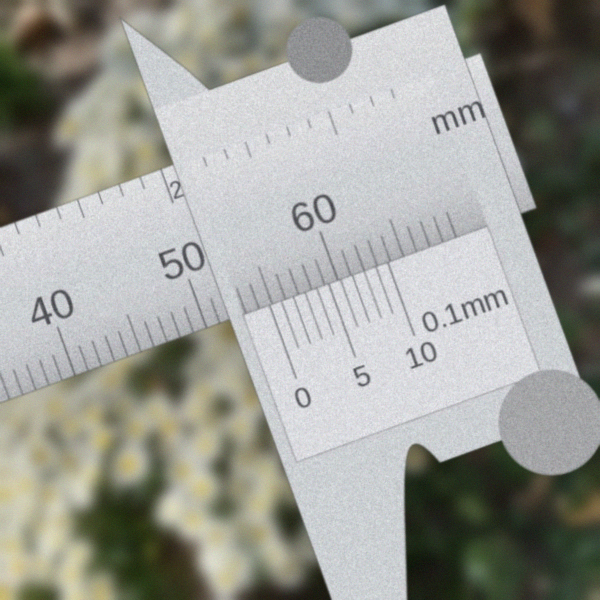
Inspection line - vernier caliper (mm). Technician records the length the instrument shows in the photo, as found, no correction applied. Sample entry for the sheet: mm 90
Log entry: mm 54.8
